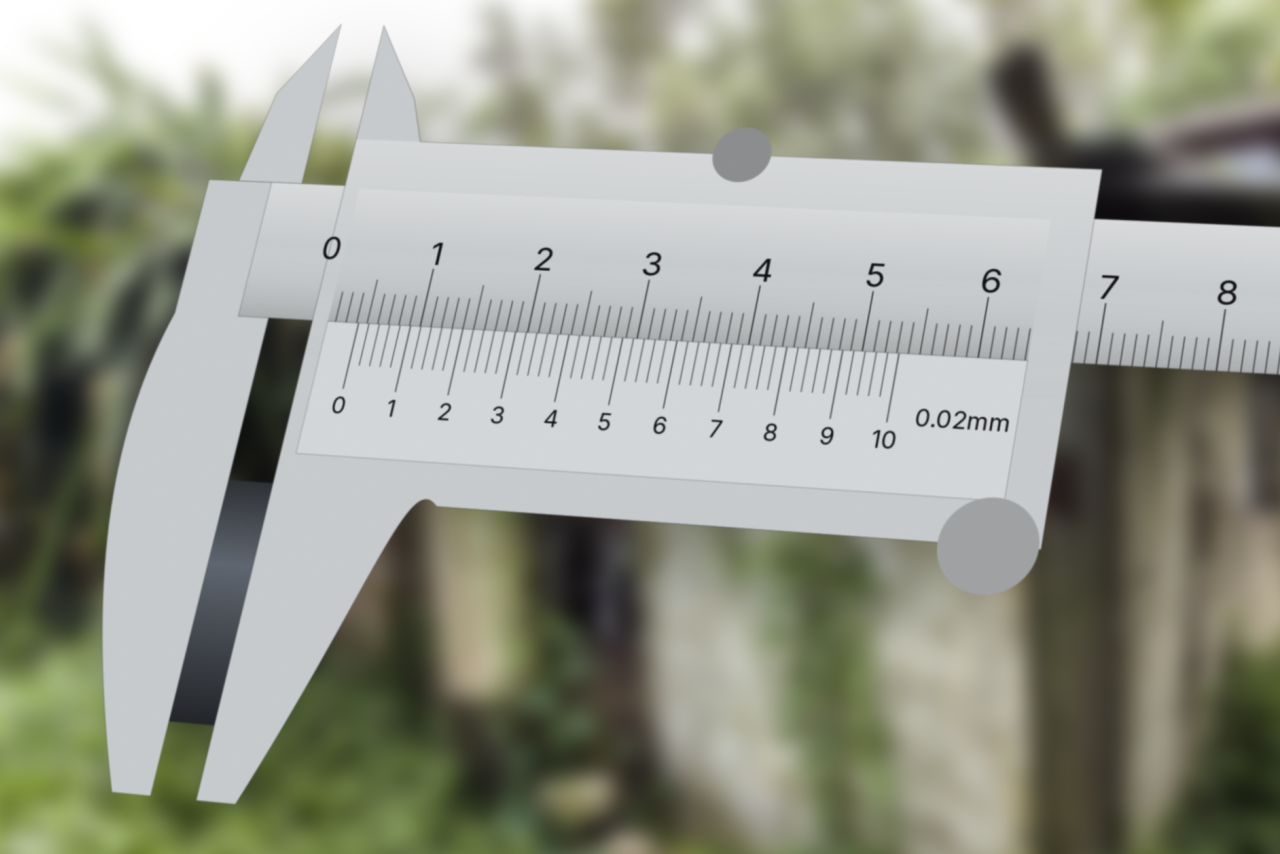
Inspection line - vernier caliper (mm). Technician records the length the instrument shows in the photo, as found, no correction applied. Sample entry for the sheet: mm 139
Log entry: mm 4.2
